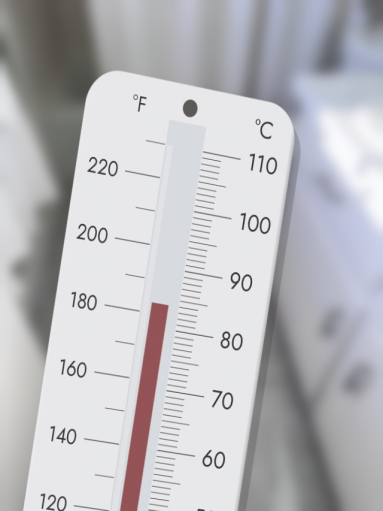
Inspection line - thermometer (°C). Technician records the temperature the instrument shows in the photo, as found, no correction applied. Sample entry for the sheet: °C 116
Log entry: °C 84
